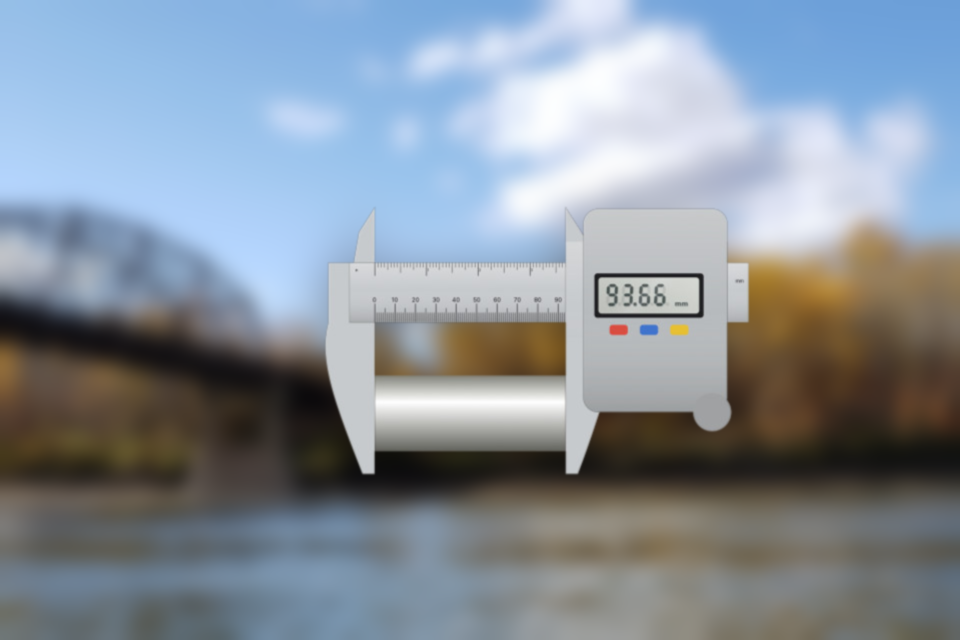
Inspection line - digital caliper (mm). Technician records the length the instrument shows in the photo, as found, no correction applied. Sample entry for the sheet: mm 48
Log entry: mm 93.66
